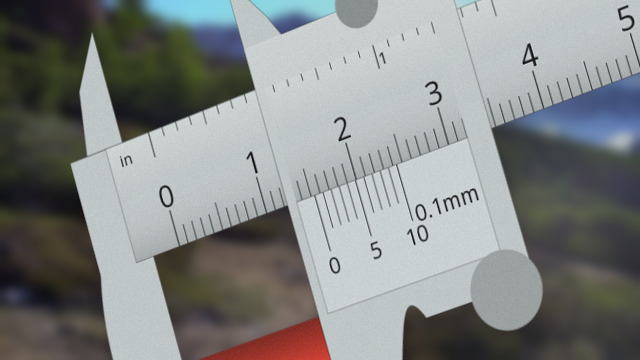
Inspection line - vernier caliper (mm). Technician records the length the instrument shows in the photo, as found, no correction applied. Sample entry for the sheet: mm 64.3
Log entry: mm 15.4
